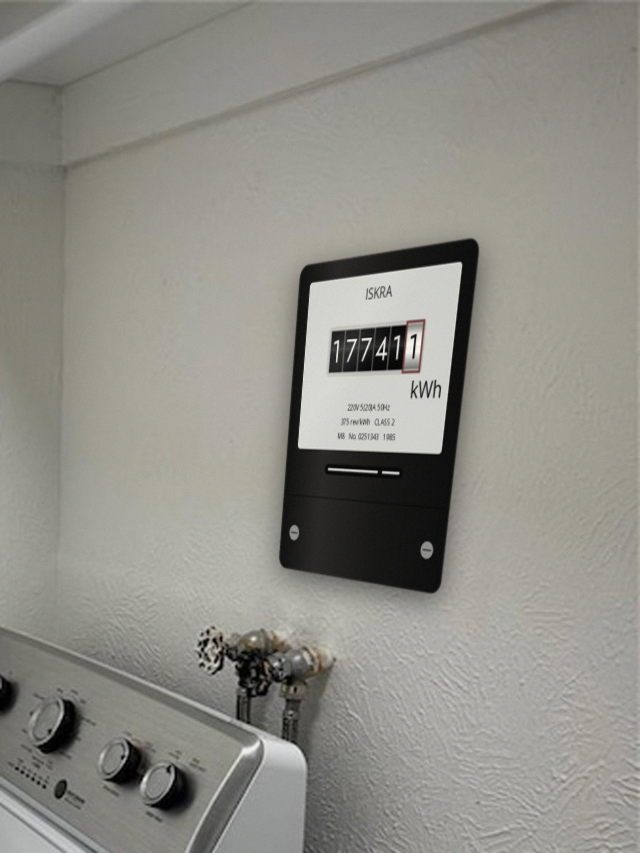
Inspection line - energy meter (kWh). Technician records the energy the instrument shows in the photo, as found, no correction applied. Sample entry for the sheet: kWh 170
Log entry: kWh 17741.1
